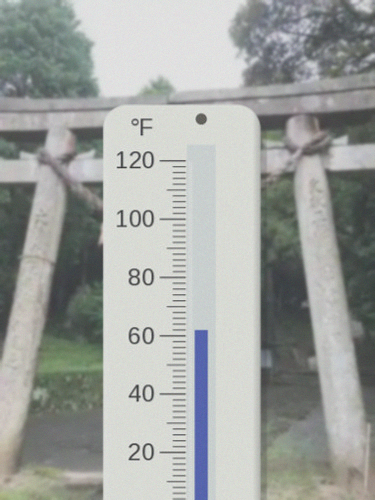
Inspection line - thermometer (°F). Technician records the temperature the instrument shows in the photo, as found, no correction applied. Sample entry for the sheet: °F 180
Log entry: °F 62
